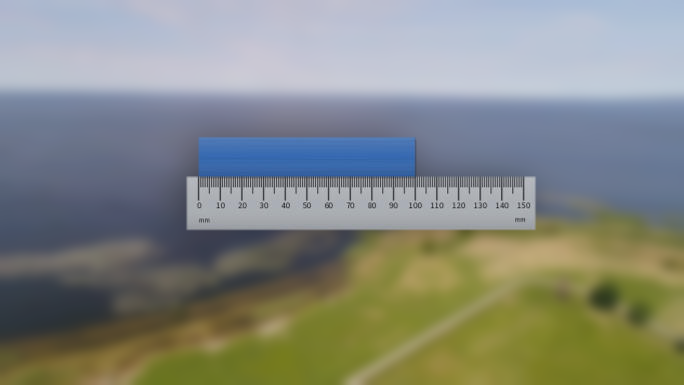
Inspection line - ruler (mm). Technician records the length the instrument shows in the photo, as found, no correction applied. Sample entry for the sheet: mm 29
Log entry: mm 100
